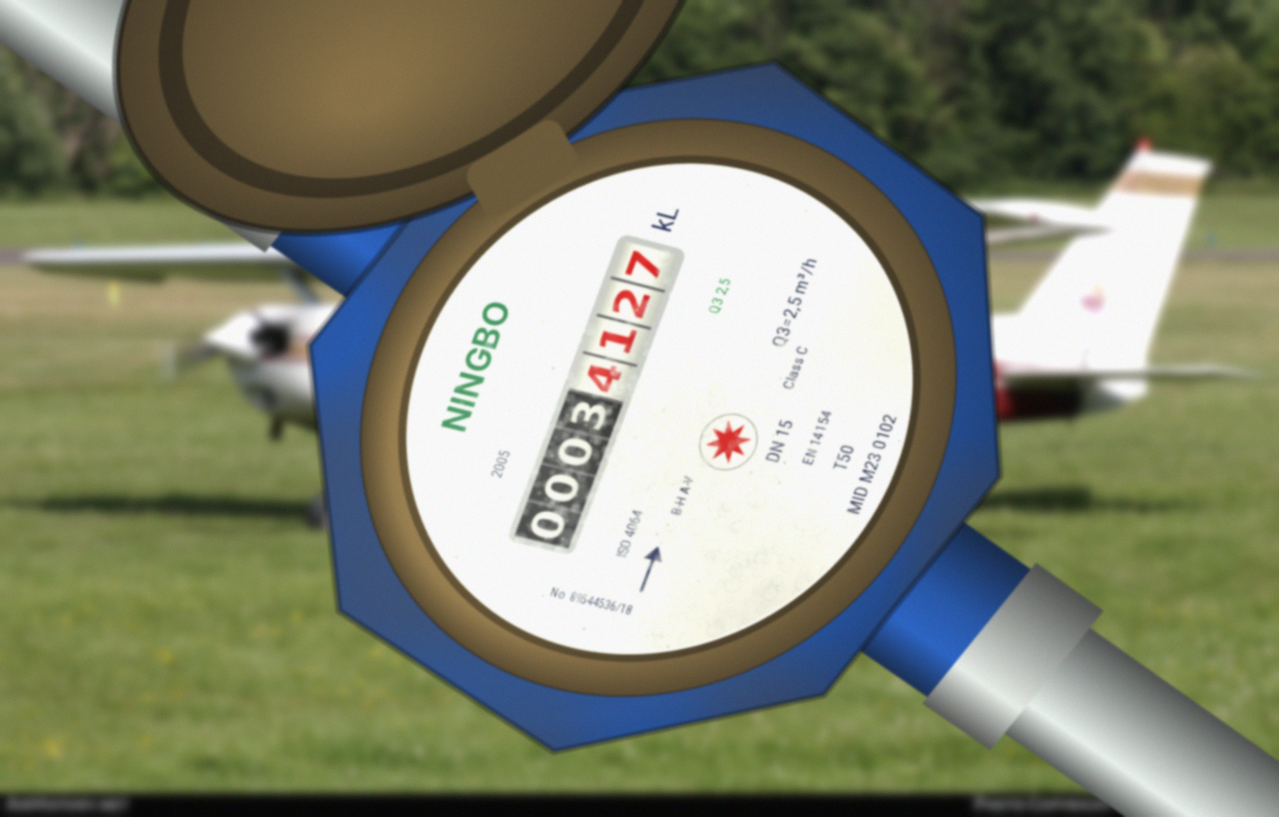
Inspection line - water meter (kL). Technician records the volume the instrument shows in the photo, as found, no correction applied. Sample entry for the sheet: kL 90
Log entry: kL 3.4127
